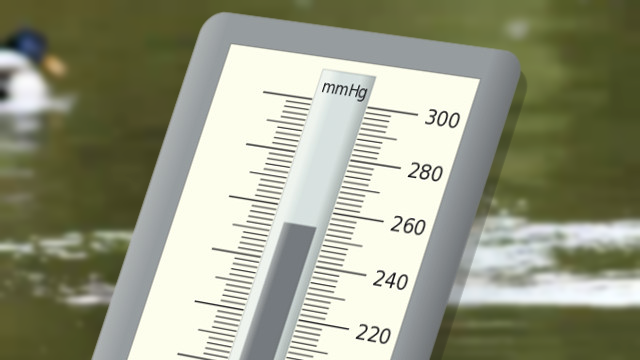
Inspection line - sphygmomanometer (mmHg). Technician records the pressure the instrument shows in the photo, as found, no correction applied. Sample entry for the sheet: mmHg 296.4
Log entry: mmHg 254
